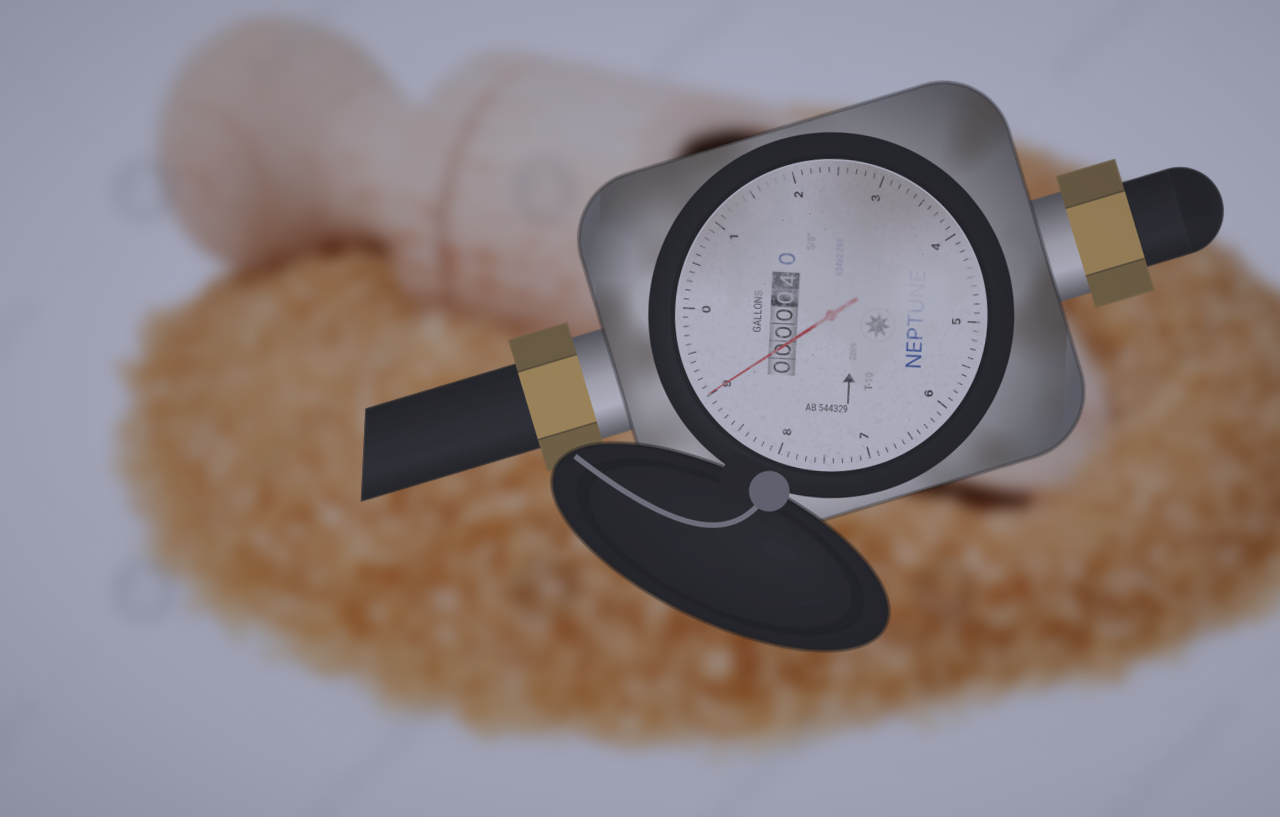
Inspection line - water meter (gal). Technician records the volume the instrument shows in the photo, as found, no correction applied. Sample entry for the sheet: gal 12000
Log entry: gal 39.0
